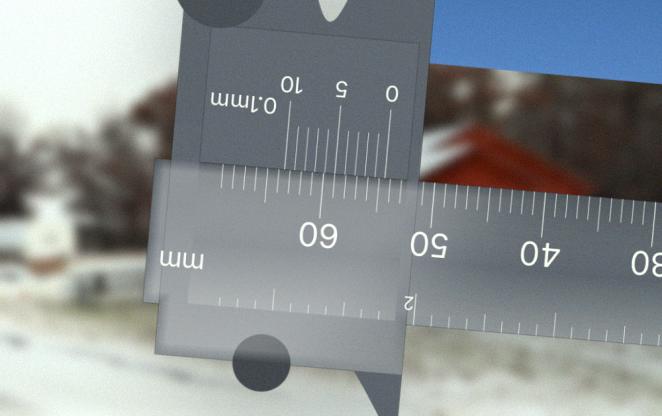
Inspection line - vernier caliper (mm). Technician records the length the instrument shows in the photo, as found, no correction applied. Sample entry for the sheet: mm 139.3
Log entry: mm 54.5
